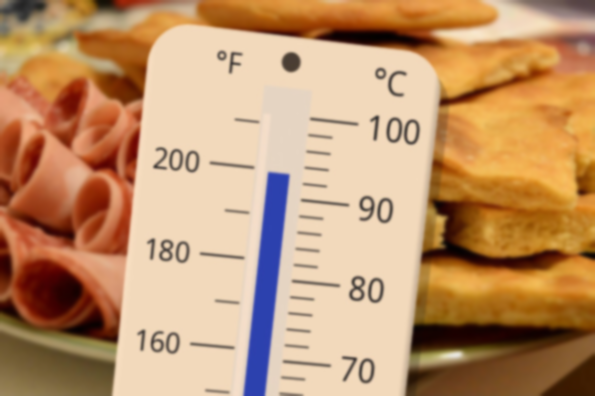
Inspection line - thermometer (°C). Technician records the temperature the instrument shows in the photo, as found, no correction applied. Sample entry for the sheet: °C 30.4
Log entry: °C 93
